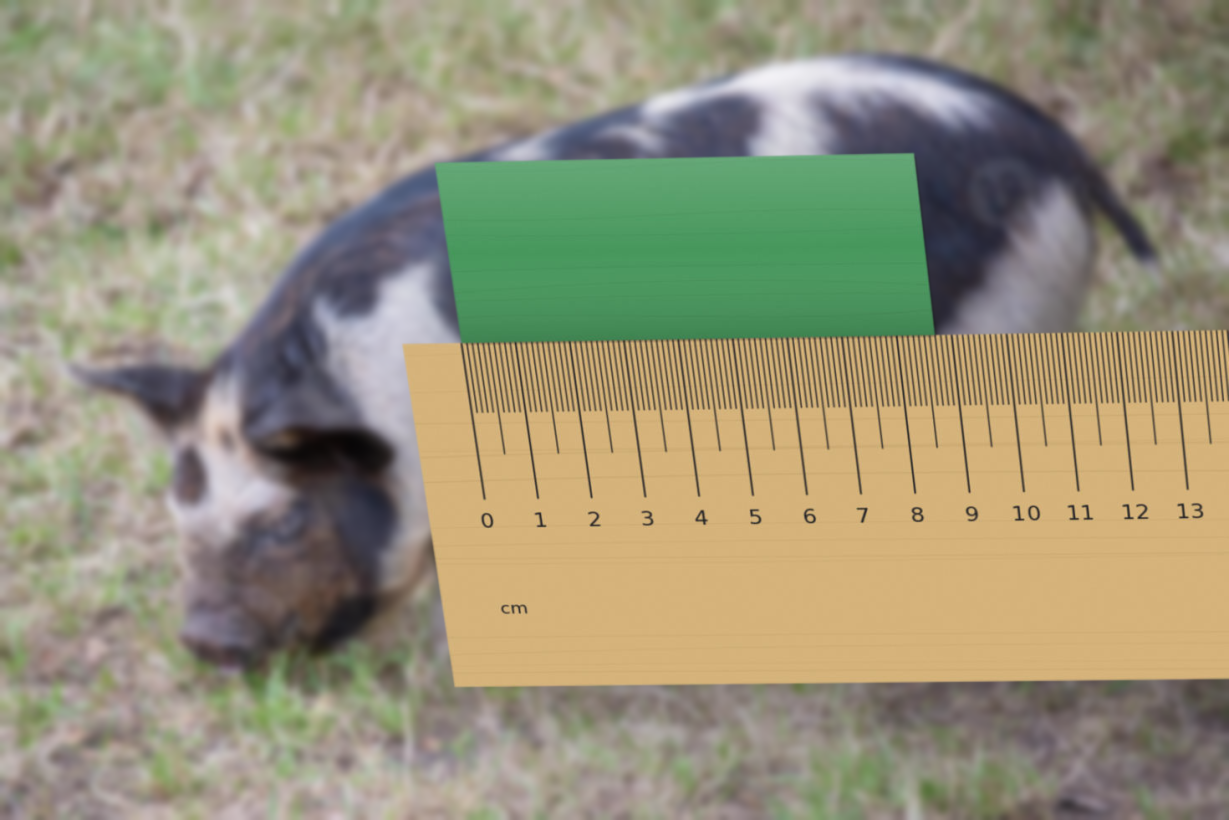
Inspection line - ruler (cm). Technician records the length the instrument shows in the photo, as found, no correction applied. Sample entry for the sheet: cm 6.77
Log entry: cm 8.7
